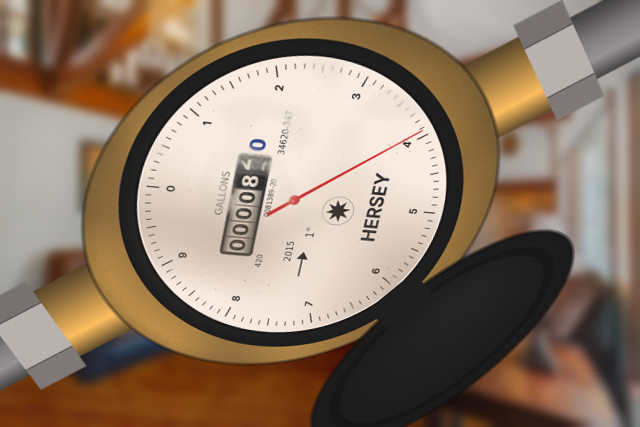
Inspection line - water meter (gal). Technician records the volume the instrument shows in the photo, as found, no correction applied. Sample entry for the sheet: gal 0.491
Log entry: gal 823.9
